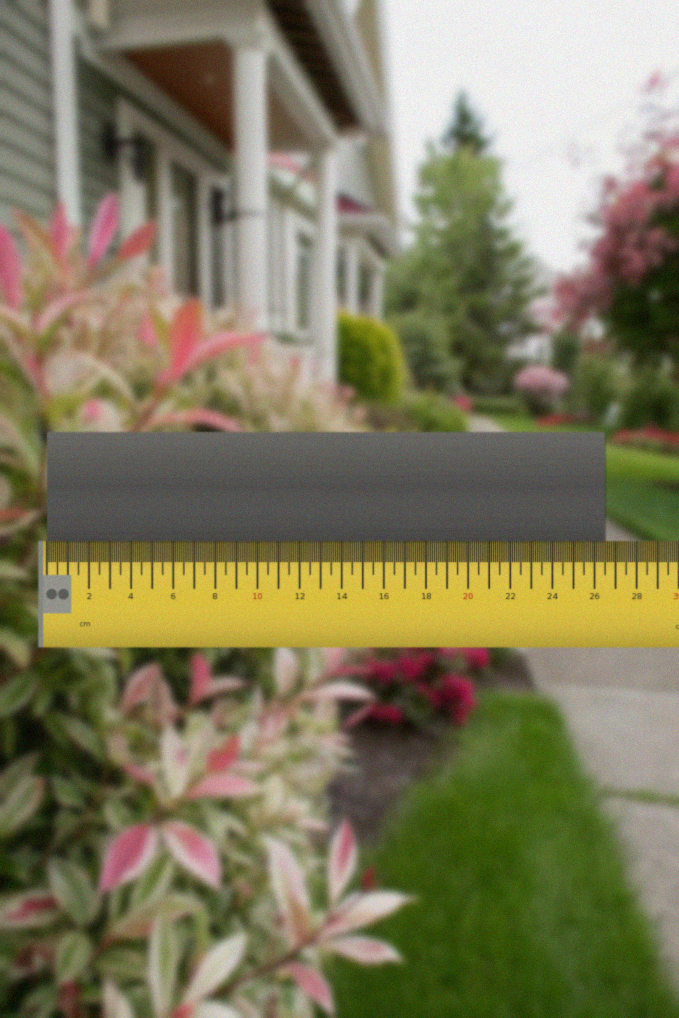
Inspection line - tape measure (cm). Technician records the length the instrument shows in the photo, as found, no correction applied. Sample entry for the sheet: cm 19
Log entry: cm 26.5
